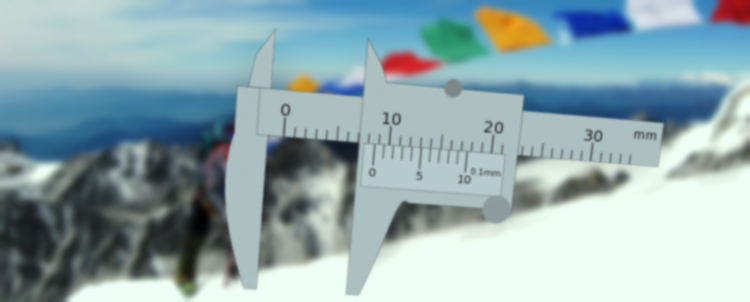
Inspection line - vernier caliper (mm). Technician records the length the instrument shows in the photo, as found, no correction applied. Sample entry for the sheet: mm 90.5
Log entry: mm 8.6
